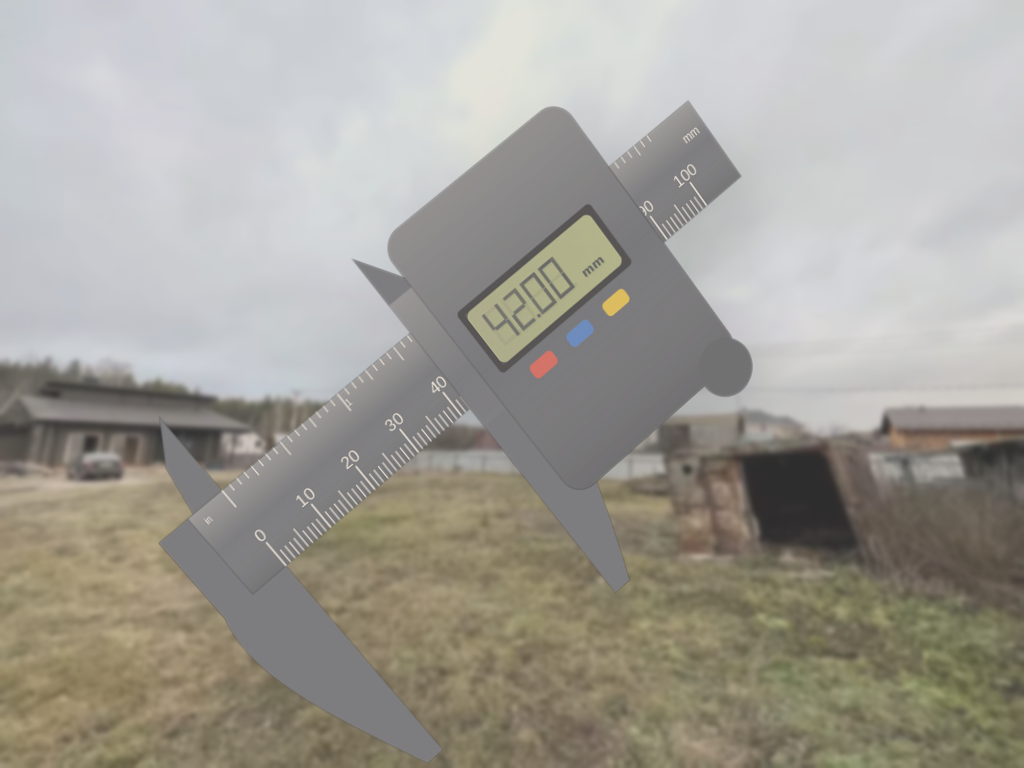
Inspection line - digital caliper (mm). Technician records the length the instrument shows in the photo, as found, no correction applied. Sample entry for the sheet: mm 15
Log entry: mm 42.00
